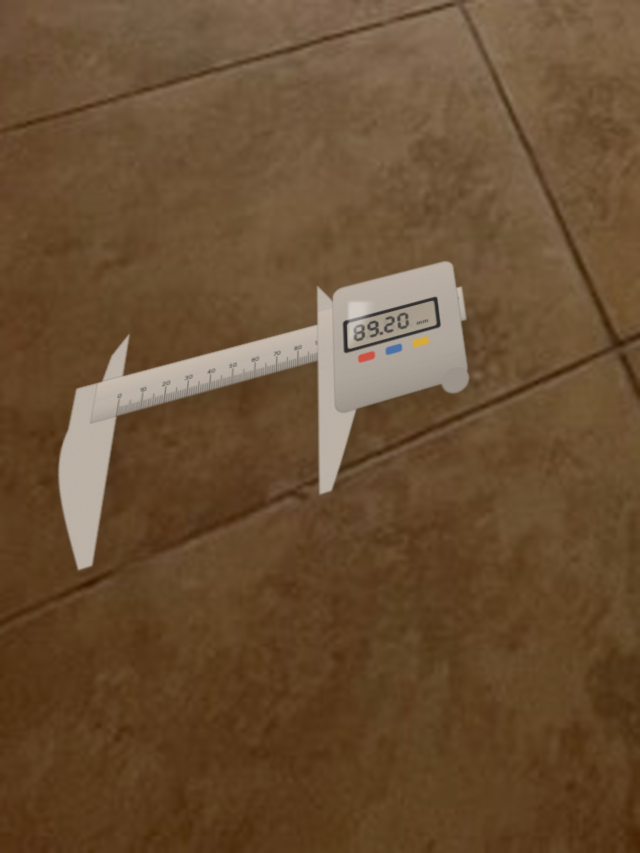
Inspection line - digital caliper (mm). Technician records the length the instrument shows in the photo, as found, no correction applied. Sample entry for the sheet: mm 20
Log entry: mm 89.20
